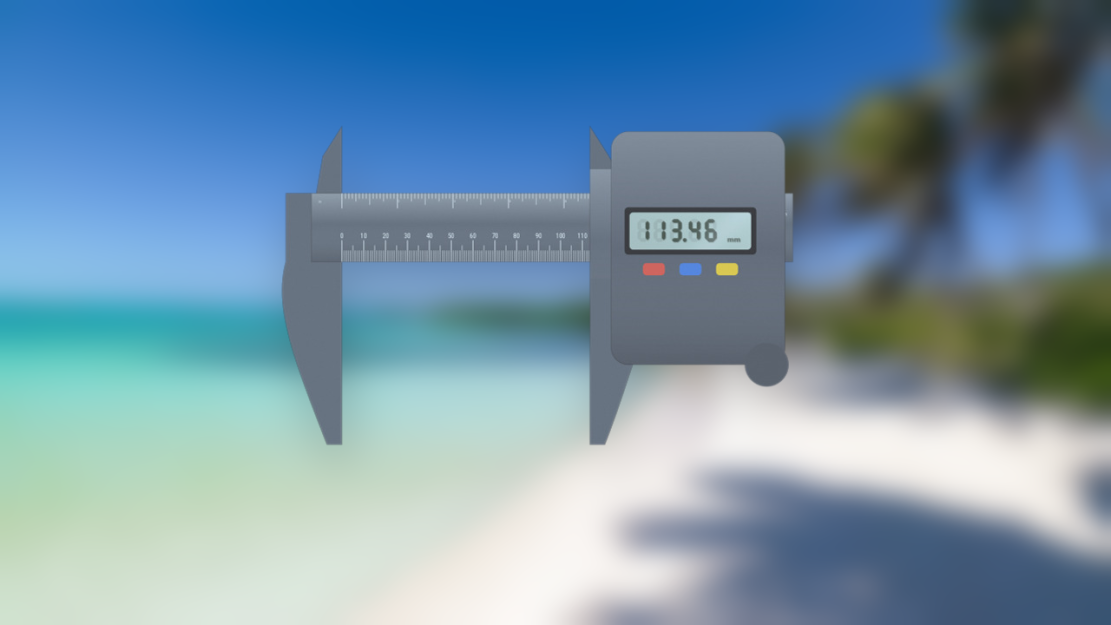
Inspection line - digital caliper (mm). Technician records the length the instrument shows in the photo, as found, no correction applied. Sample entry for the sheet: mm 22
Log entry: mm 113.46
